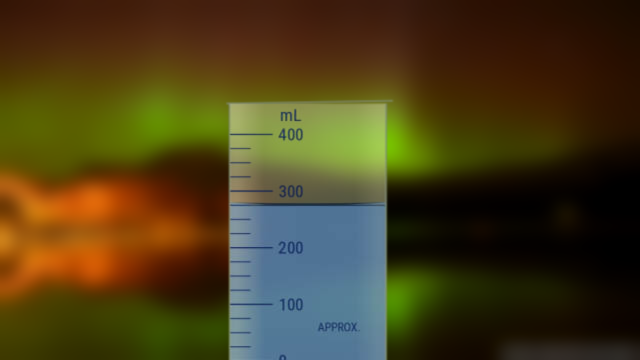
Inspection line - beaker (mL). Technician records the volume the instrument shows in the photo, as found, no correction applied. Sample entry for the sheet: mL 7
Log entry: mL 275
